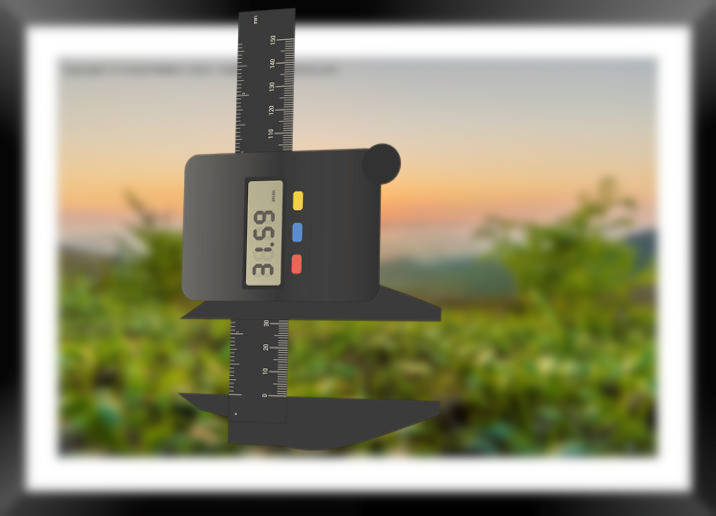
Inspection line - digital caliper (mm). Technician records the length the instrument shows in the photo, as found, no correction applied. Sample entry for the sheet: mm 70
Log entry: mm 31.59
